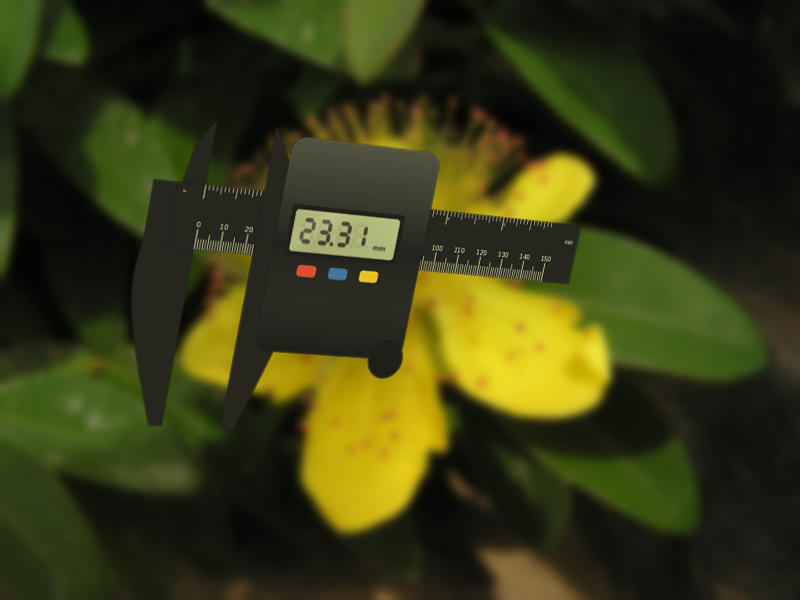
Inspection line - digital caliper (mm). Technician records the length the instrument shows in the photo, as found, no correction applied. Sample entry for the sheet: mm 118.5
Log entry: mm 23.31
